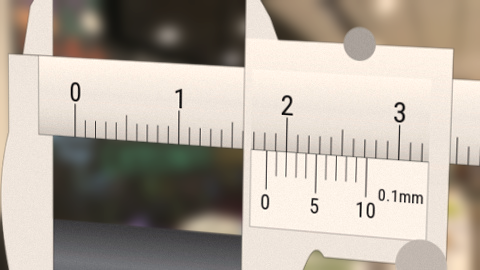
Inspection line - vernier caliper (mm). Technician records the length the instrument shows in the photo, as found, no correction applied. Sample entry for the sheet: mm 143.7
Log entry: mm 18.2
